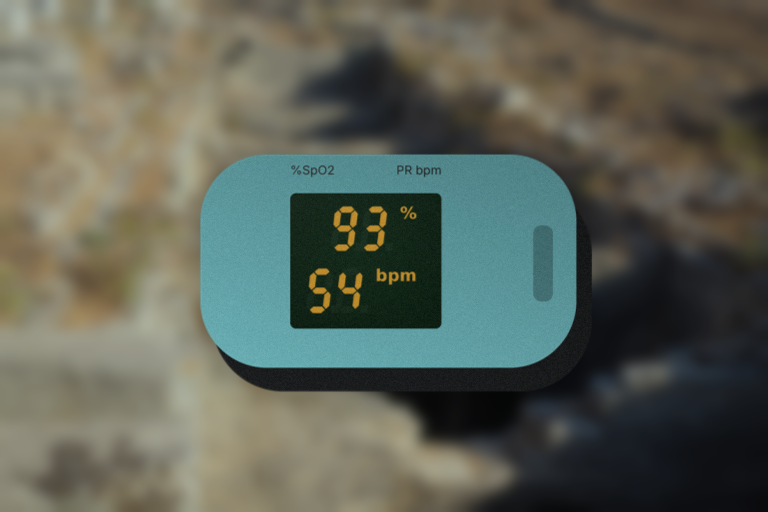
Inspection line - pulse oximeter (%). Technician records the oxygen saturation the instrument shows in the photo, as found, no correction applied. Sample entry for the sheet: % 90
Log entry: % 93
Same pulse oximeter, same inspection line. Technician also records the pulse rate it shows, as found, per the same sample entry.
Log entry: bpm 54
